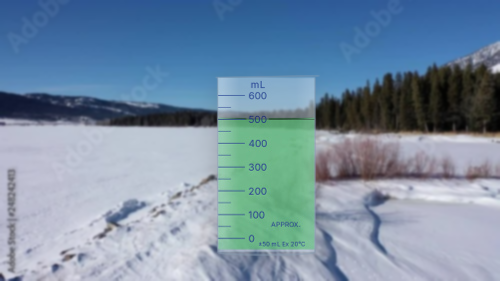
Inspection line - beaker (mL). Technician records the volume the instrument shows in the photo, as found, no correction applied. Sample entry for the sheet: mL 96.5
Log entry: mL 500
